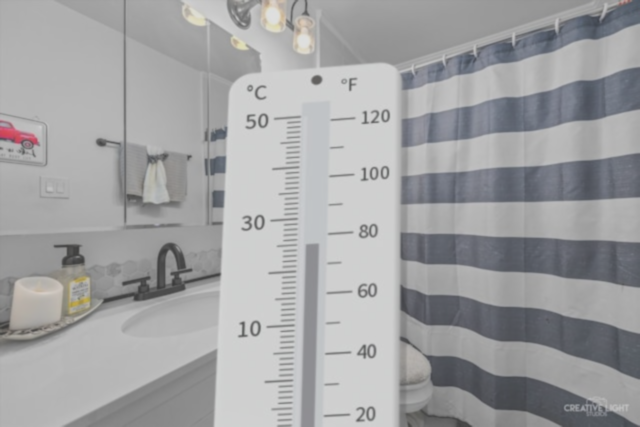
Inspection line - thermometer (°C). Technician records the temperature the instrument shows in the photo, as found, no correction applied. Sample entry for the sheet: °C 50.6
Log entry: °C 25
